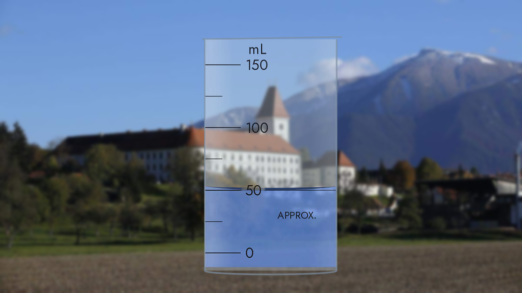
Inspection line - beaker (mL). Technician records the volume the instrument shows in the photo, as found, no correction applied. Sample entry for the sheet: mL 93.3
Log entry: mL 50
